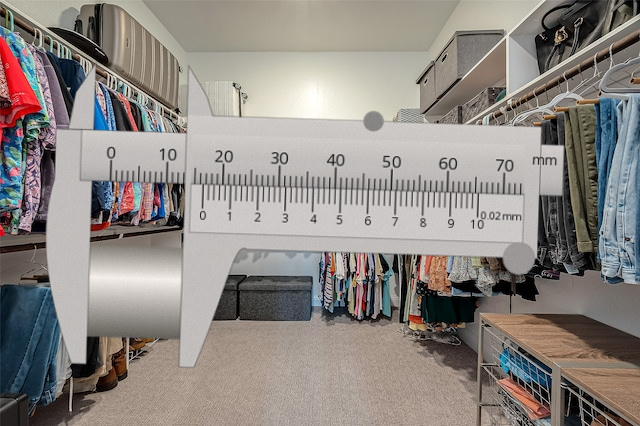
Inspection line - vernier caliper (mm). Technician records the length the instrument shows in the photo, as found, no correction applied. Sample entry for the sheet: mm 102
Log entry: mm 16.5
